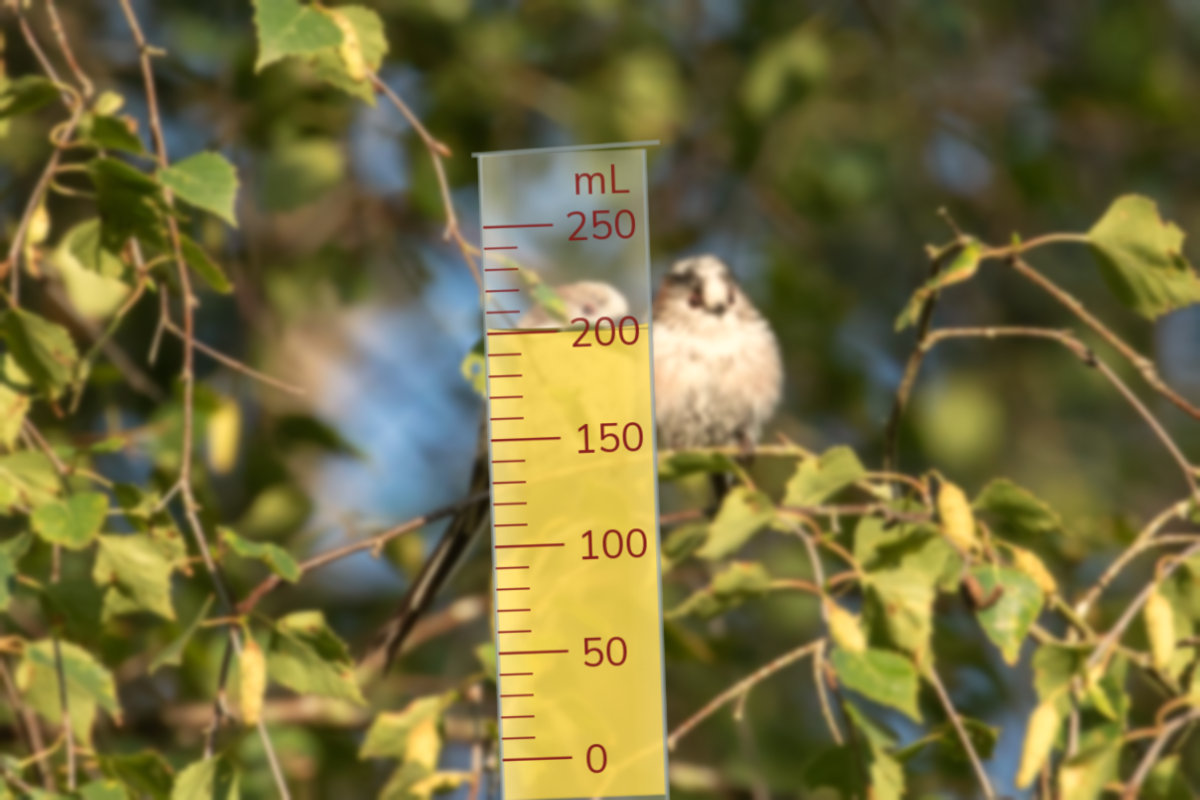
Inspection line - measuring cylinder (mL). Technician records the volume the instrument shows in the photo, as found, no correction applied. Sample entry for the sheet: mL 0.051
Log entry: mL 200
